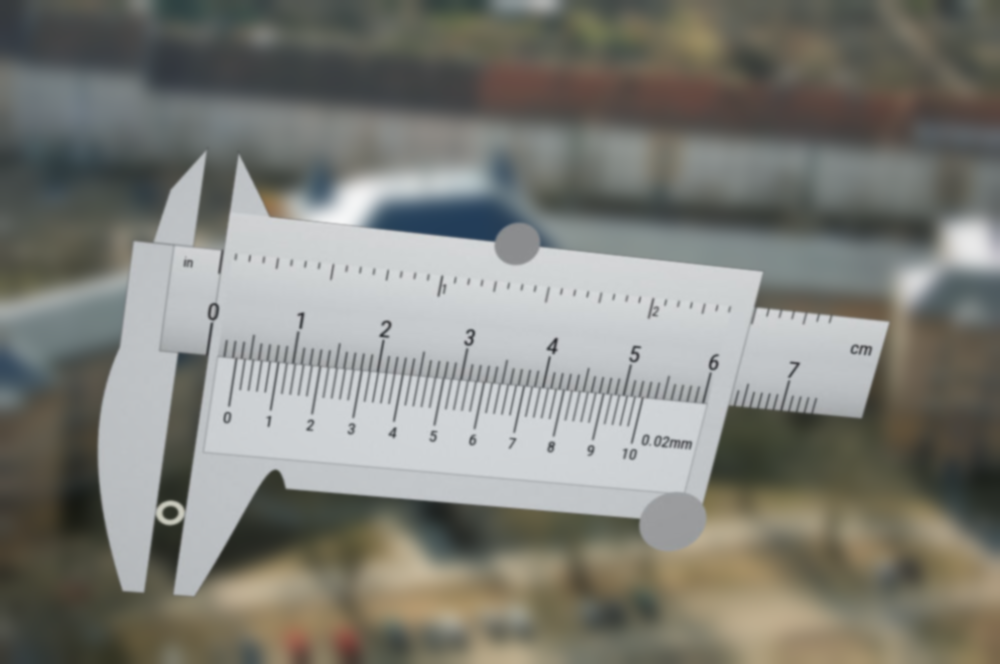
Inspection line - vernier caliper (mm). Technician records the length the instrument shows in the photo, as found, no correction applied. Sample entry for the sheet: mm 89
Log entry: mm 3.4
